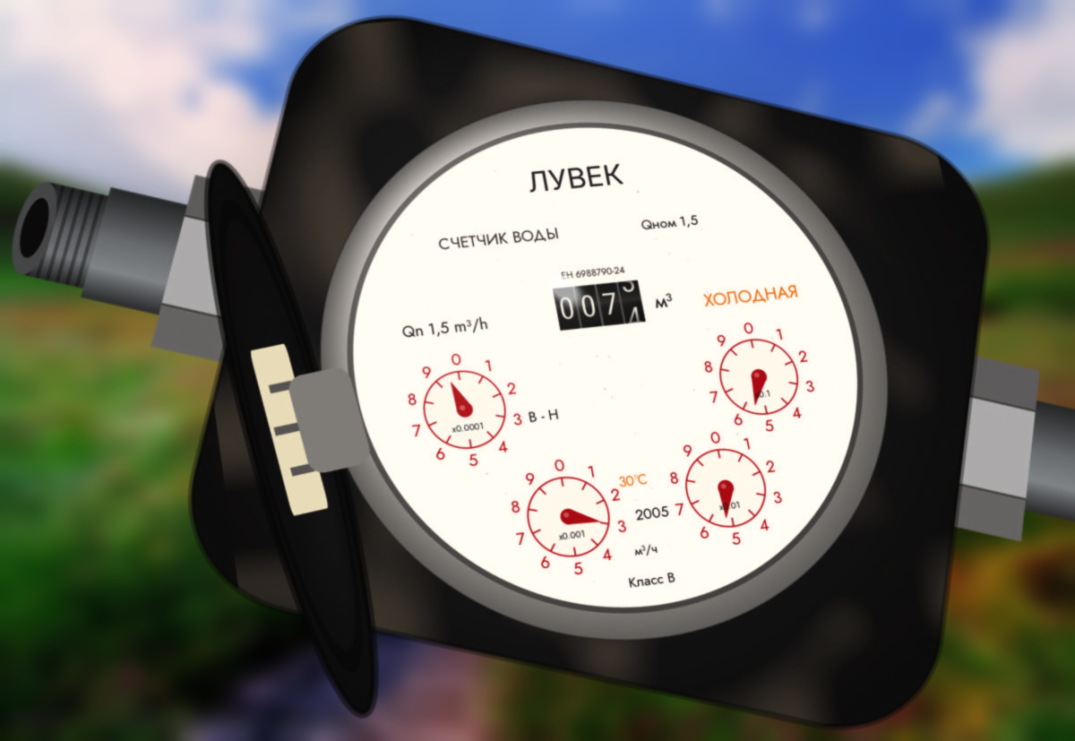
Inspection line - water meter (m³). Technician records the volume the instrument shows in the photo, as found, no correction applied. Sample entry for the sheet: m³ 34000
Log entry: m³ 73.5529
